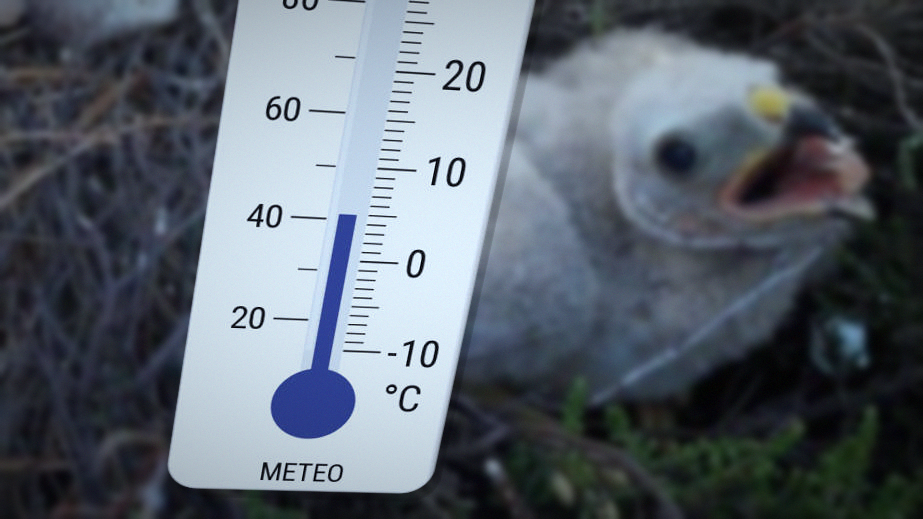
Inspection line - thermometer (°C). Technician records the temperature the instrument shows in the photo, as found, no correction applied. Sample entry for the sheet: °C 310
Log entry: °C 5
